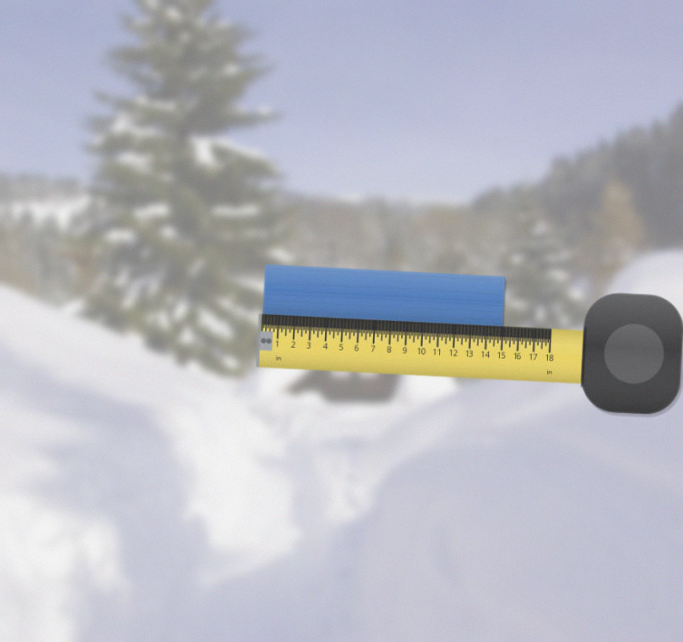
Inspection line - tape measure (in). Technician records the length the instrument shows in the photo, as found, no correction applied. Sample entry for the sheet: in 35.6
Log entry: in 15
